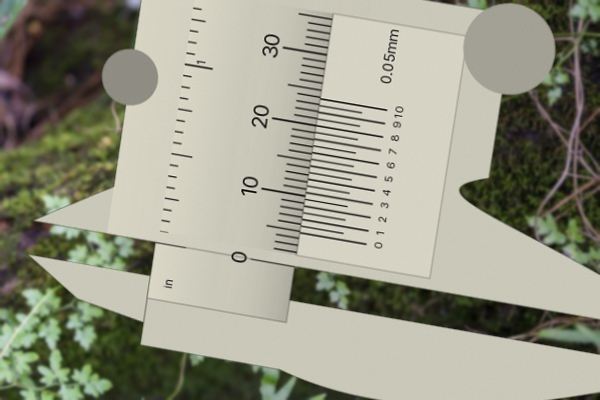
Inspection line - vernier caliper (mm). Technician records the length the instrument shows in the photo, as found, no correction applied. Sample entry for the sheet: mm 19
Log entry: mm 4.8
